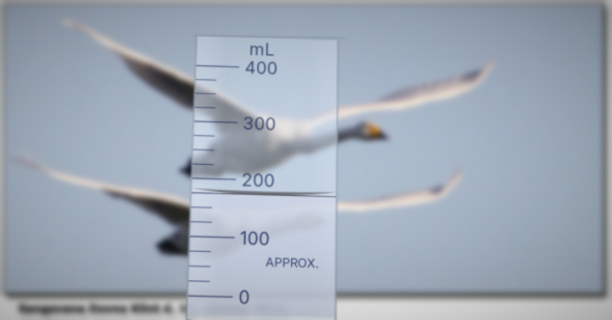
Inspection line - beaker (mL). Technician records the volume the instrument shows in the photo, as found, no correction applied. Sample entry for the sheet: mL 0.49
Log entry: mL 175
